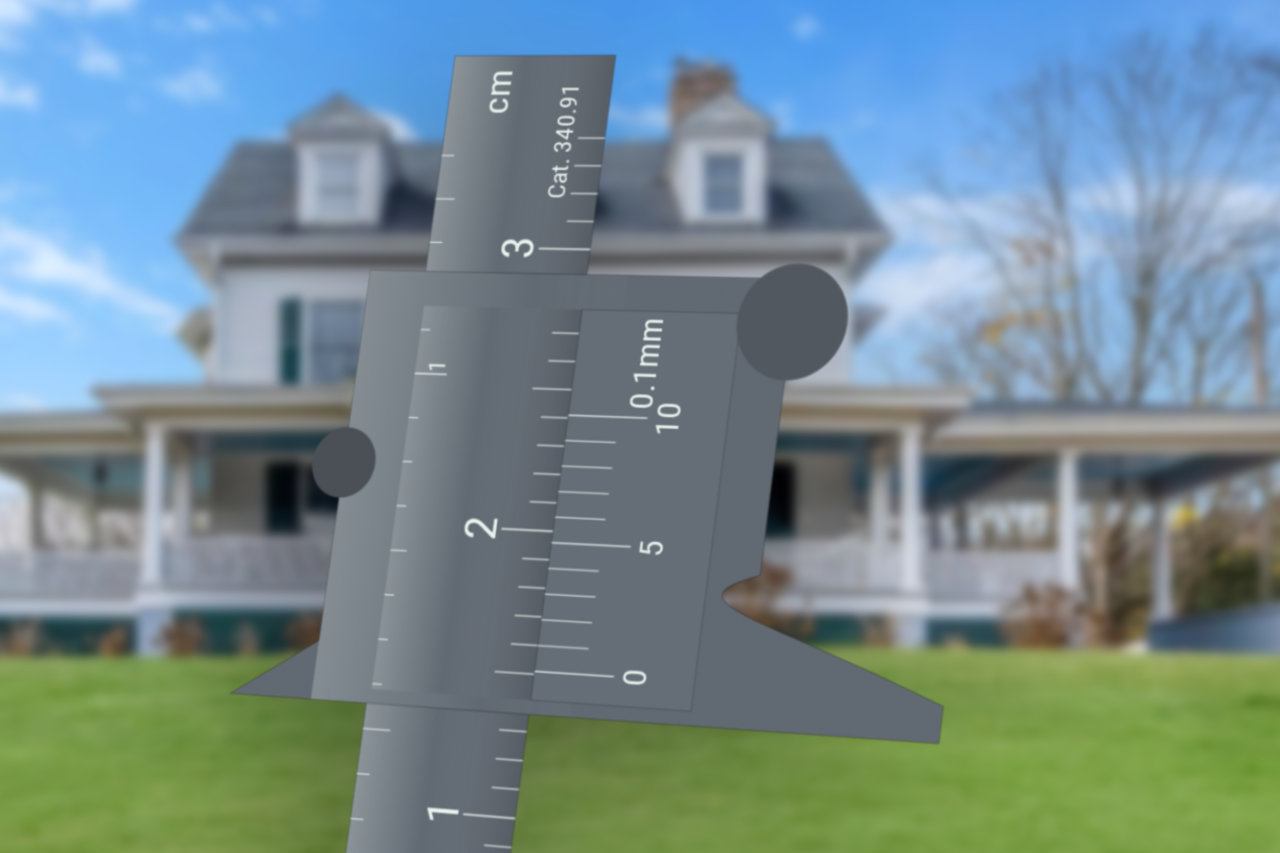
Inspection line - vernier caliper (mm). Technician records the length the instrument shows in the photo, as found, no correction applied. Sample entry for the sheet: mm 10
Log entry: mm 15.1
